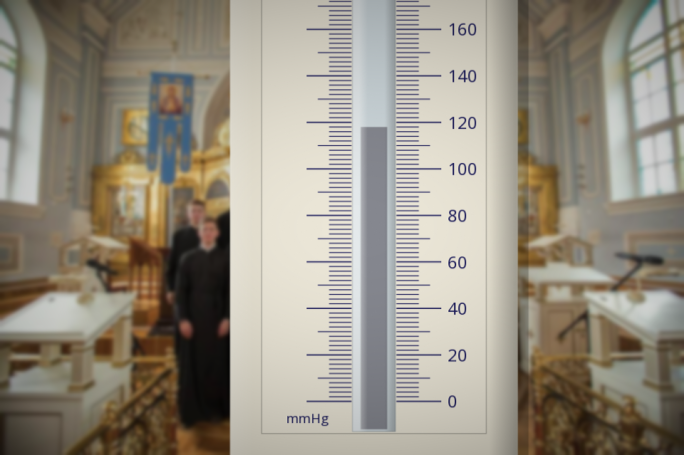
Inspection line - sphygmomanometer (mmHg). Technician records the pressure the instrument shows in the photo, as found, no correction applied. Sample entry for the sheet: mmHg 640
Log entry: mmHg 118
